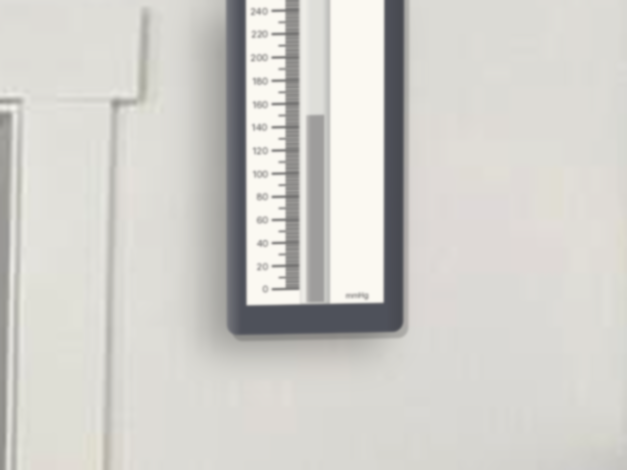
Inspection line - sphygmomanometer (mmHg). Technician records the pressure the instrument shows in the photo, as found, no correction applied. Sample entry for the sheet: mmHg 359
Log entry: mmHg 150
